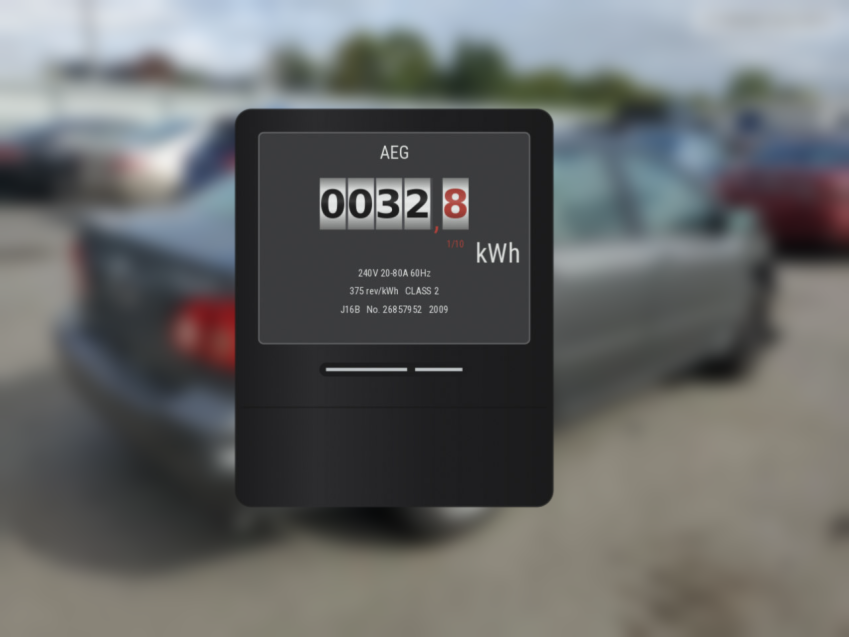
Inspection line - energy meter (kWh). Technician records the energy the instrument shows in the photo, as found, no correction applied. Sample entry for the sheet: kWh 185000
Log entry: kWh 32.8
